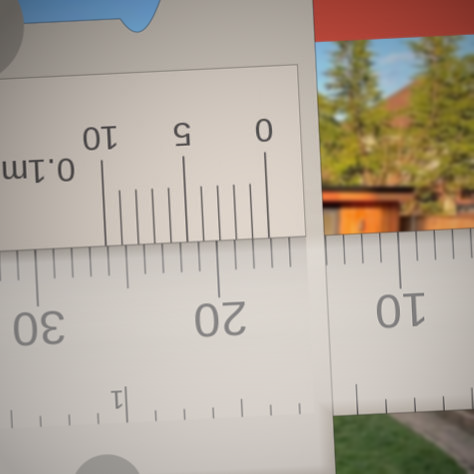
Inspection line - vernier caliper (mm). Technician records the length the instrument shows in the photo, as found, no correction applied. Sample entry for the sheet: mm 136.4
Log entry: mm 17.1
